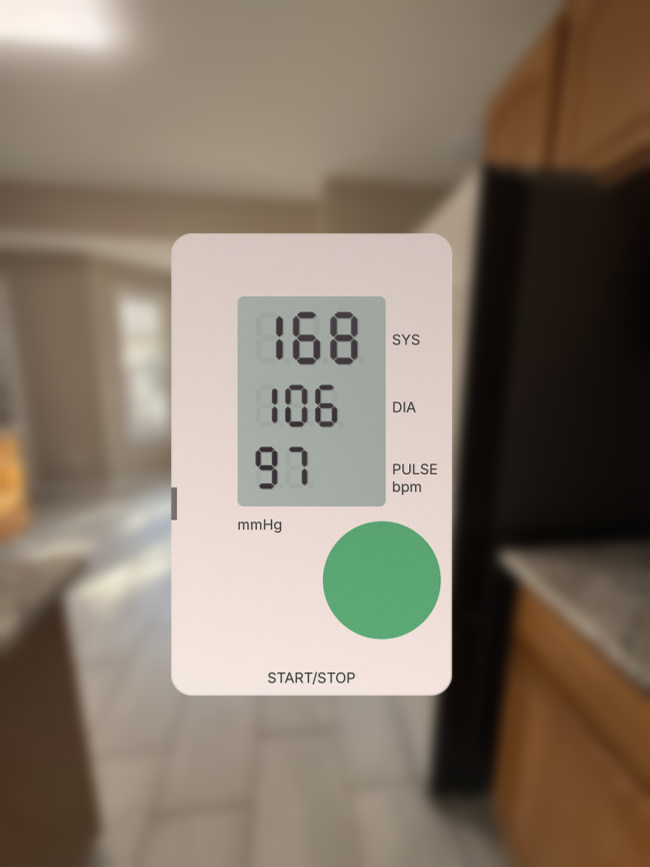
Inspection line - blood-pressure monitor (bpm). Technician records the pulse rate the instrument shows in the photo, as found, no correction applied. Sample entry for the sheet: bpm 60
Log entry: bpm 97
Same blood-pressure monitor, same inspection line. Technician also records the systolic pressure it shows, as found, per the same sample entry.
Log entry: mmHg 168
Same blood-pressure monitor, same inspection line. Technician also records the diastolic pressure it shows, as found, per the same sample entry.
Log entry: mmHg 106
